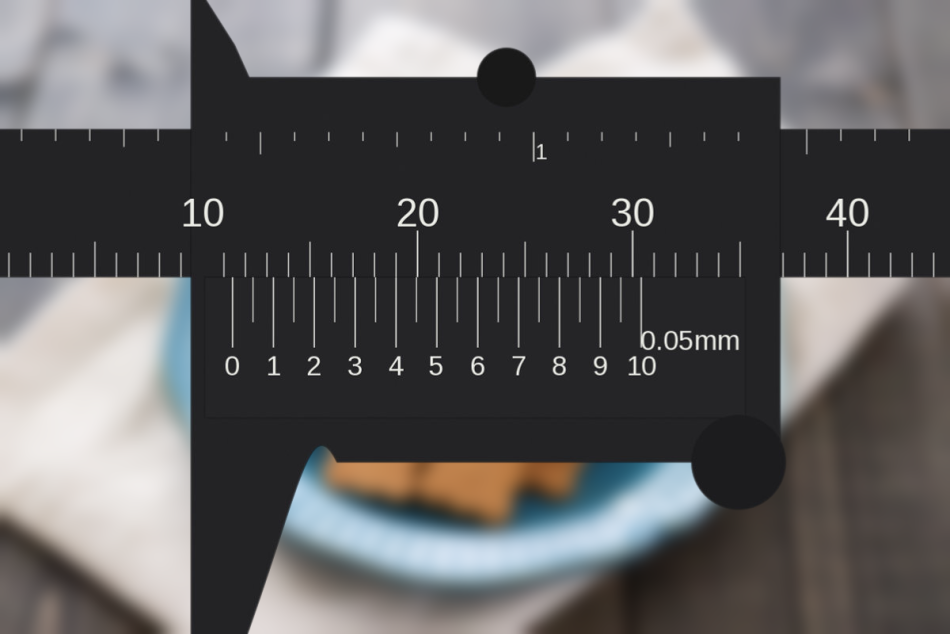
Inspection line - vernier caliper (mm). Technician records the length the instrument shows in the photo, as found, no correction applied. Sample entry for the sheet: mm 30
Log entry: mm 11.40
